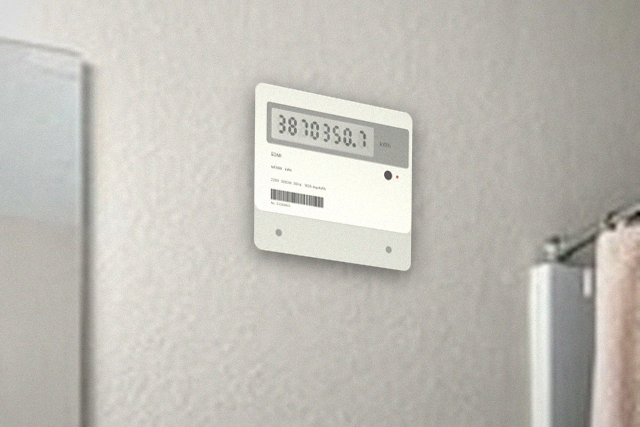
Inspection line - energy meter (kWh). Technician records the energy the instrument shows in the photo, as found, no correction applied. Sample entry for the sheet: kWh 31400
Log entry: kWh 3870350.7
